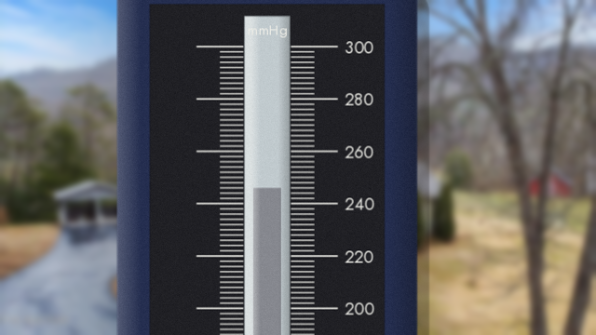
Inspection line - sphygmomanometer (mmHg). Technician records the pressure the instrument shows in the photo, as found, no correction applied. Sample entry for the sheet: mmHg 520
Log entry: mmHg 246
